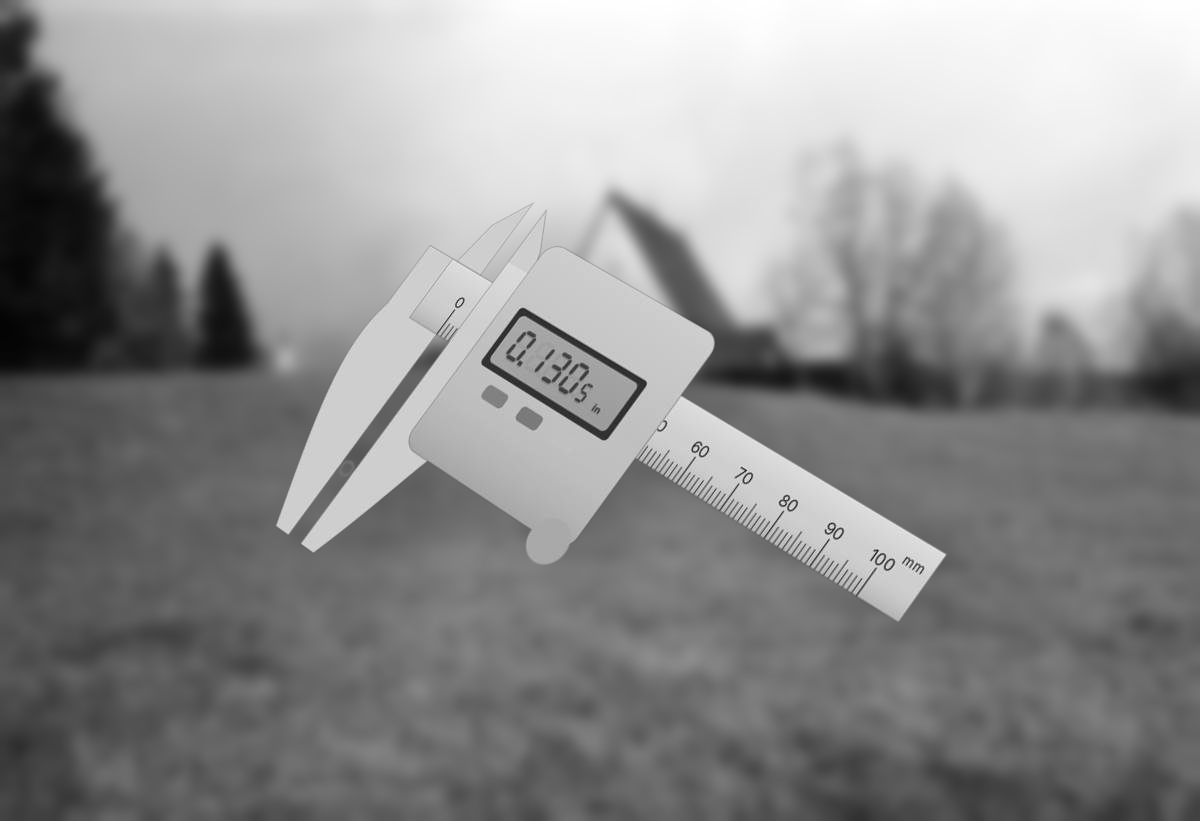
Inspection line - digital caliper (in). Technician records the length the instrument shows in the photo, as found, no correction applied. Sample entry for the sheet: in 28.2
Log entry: in 0.1305
